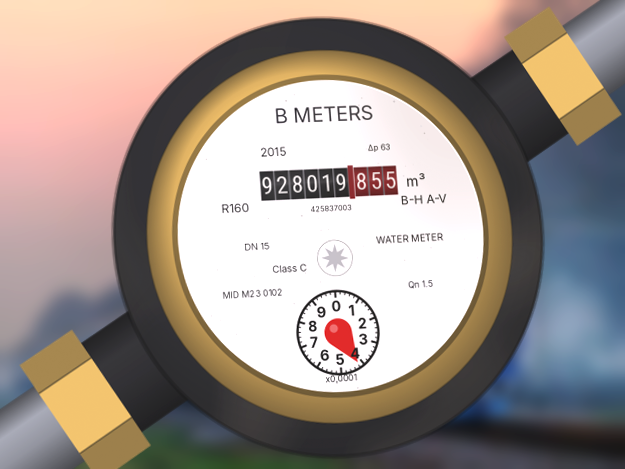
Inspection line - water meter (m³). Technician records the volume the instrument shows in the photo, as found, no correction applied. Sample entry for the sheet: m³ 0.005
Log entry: m³ 928019.8554
